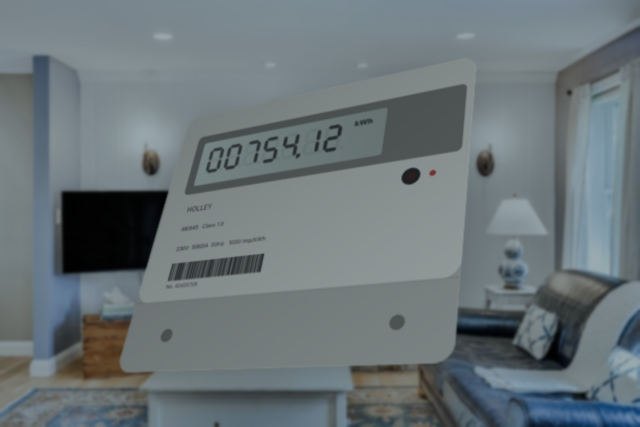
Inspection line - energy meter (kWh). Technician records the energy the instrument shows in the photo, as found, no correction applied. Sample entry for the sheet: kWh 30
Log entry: kWh 754.12
